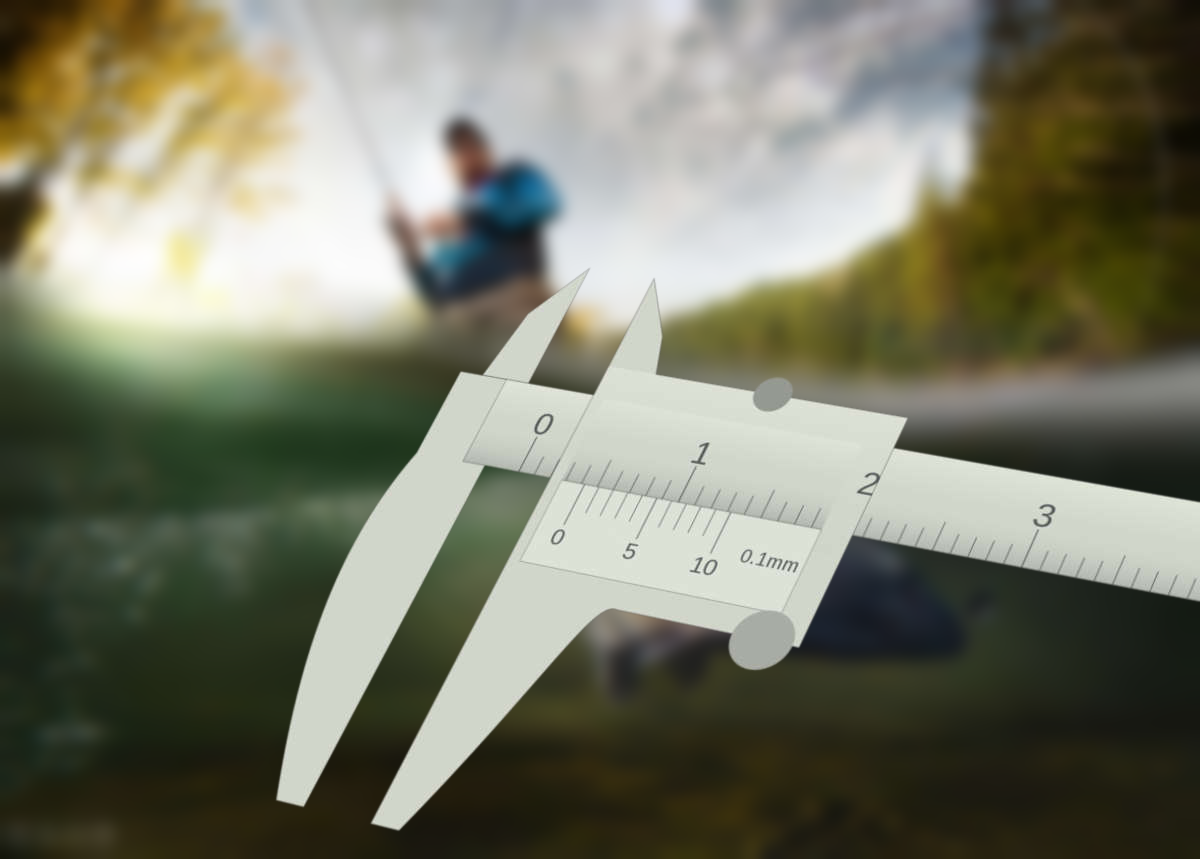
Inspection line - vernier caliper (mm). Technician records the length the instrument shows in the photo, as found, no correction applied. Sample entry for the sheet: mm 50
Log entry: mm 4.2
